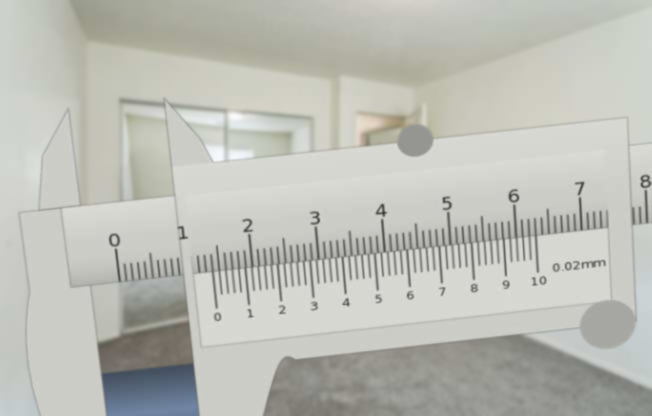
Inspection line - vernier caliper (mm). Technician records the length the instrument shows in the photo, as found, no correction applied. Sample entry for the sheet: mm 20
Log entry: mm 14.0
